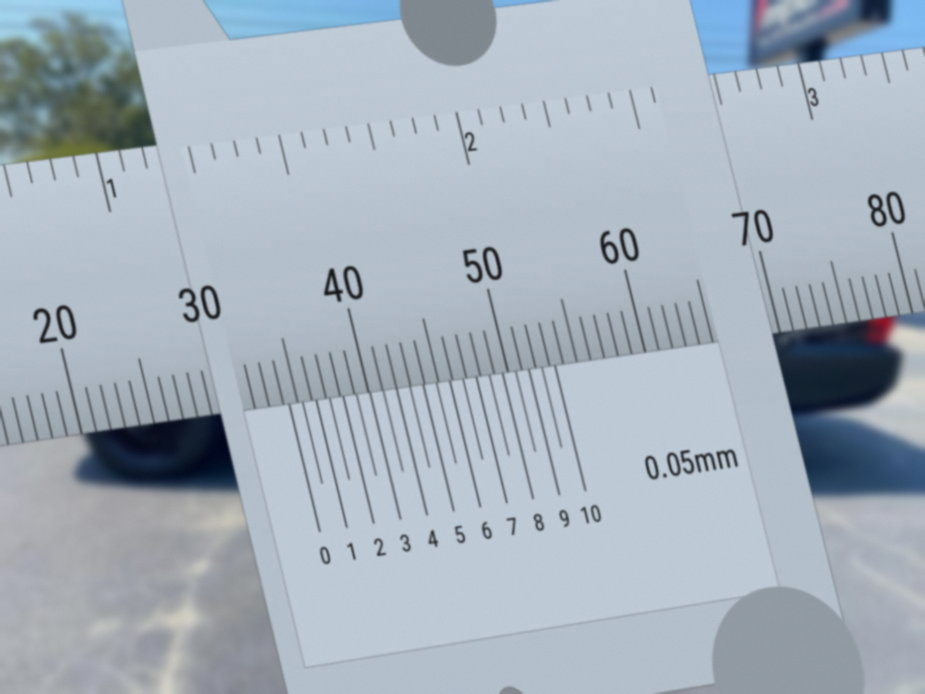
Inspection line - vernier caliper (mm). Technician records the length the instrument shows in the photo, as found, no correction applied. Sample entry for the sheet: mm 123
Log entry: mm 34.4
